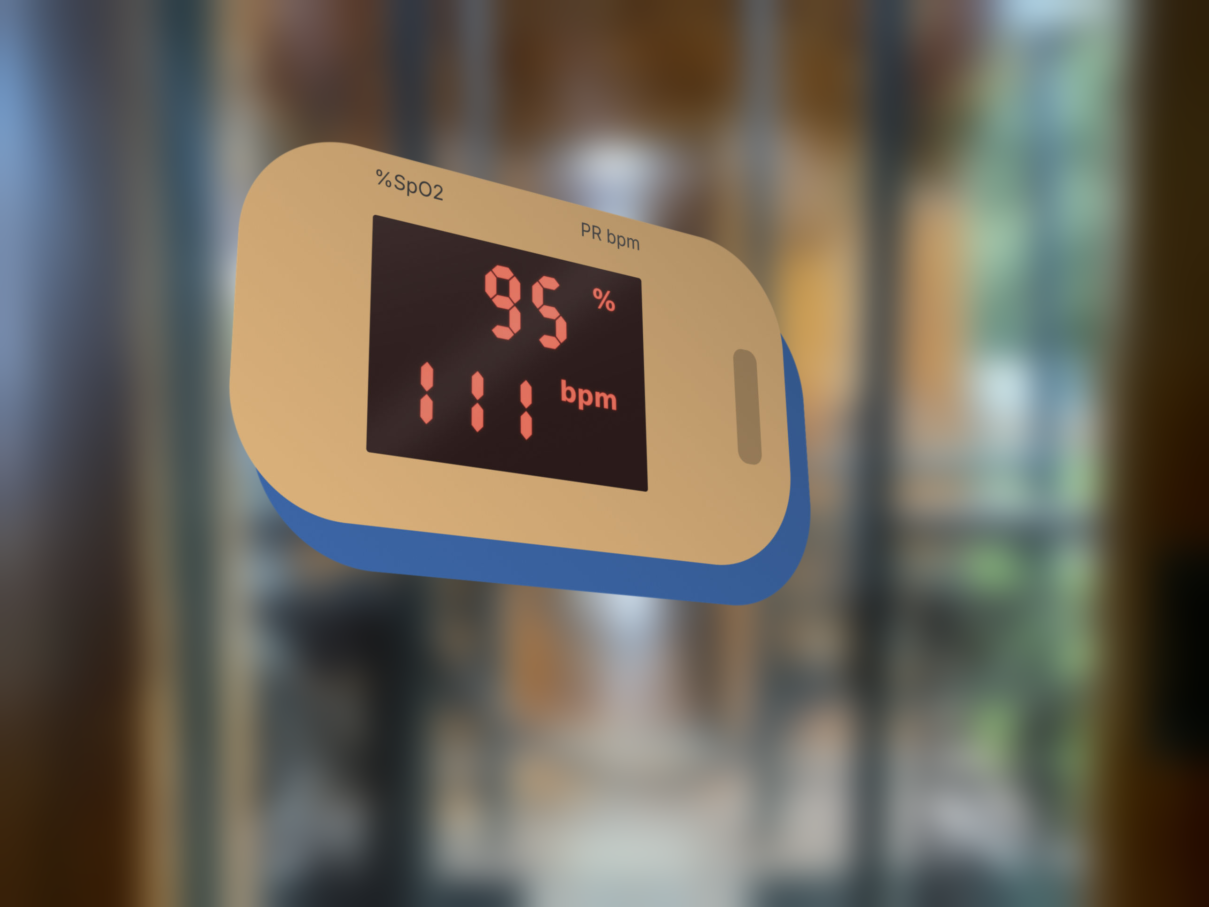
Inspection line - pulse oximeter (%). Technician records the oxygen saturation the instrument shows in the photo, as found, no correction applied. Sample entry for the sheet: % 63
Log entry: % 95
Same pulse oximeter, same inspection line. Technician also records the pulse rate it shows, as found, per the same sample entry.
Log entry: bpm 111
